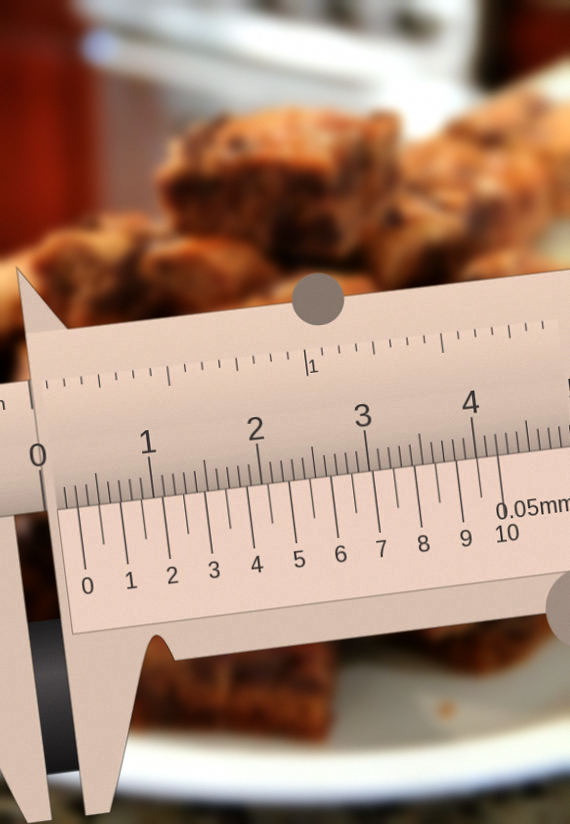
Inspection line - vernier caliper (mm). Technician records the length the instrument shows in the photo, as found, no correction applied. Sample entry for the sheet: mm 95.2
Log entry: mm 3.0
